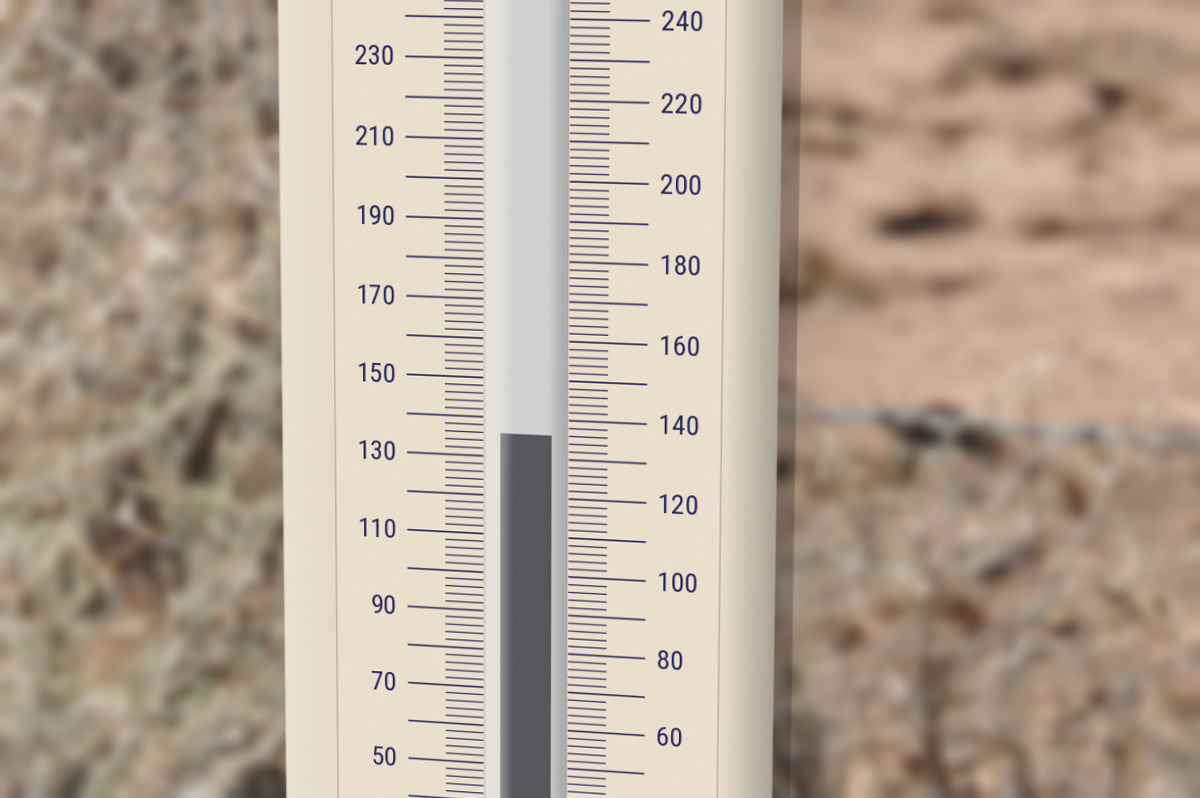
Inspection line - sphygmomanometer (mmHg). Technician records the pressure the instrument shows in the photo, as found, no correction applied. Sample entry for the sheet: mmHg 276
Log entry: mmHg 136
